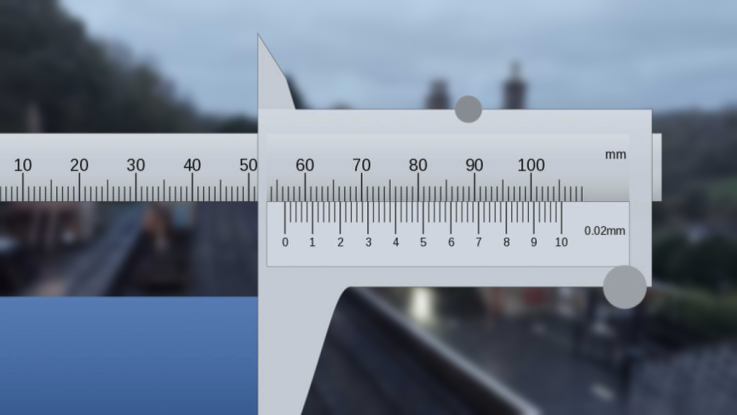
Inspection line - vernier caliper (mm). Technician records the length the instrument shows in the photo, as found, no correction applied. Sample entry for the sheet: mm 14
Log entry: mm 56.4
